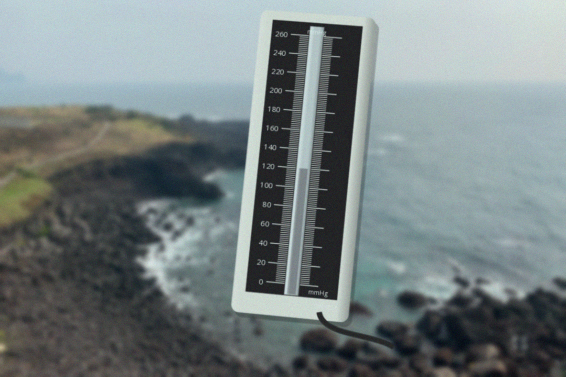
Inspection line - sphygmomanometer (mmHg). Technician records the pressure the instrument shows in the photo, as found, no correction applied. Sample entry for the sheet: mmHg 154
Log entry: mmHg 120
